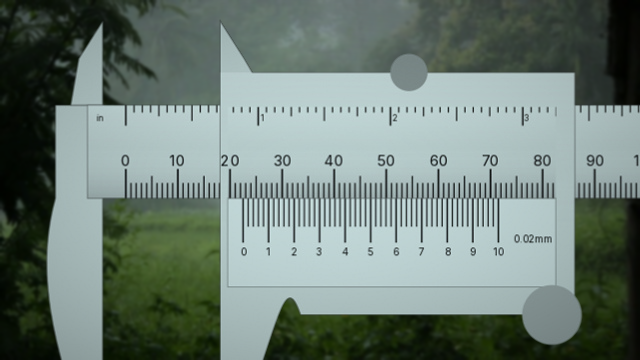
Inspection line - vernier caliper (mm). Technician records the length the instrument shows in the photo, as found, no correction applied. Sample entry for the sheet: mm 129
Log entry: mm 22.5
